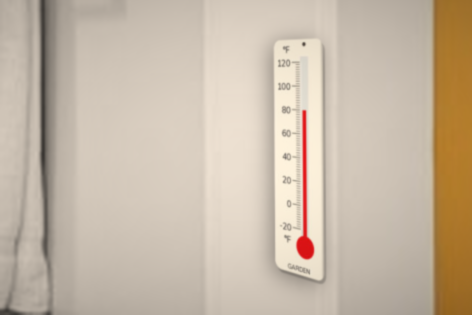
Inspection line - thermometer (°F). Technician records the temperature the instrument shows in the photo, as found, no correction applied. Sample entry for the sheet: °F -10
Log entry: °F 80
